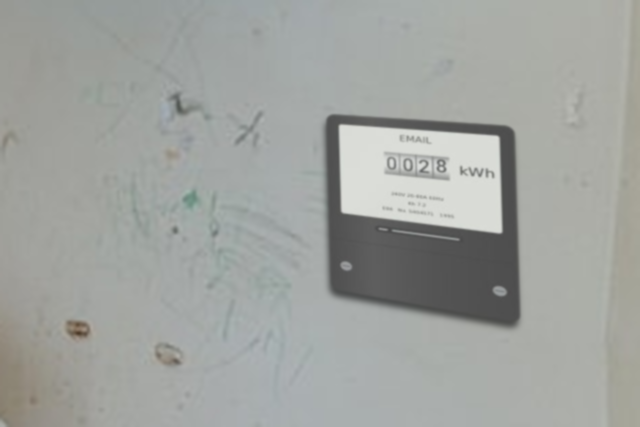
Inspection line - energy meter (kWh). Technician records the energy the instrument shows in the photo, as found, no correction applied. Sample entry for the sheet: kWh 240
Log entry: kWh 28
